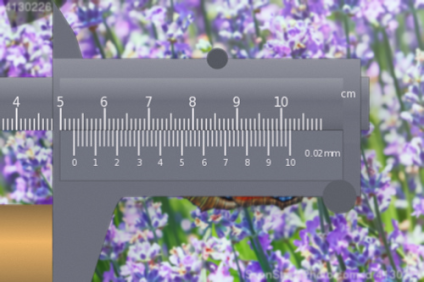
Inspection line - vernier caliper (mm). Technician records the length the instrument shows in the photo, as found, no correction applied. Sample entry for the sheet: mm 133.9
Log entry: mm 53.0
